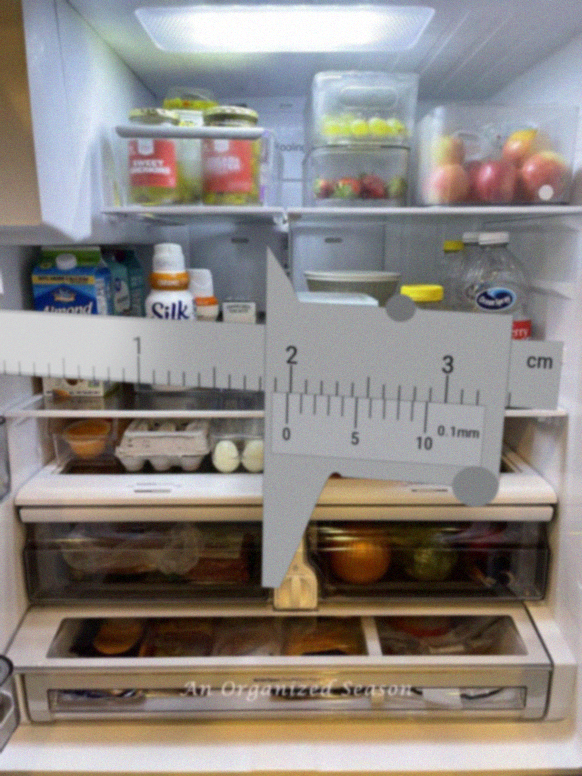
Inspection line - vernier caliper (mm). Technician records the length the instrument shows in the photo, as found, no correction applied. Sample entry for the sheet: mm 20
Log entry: mm 19.8
